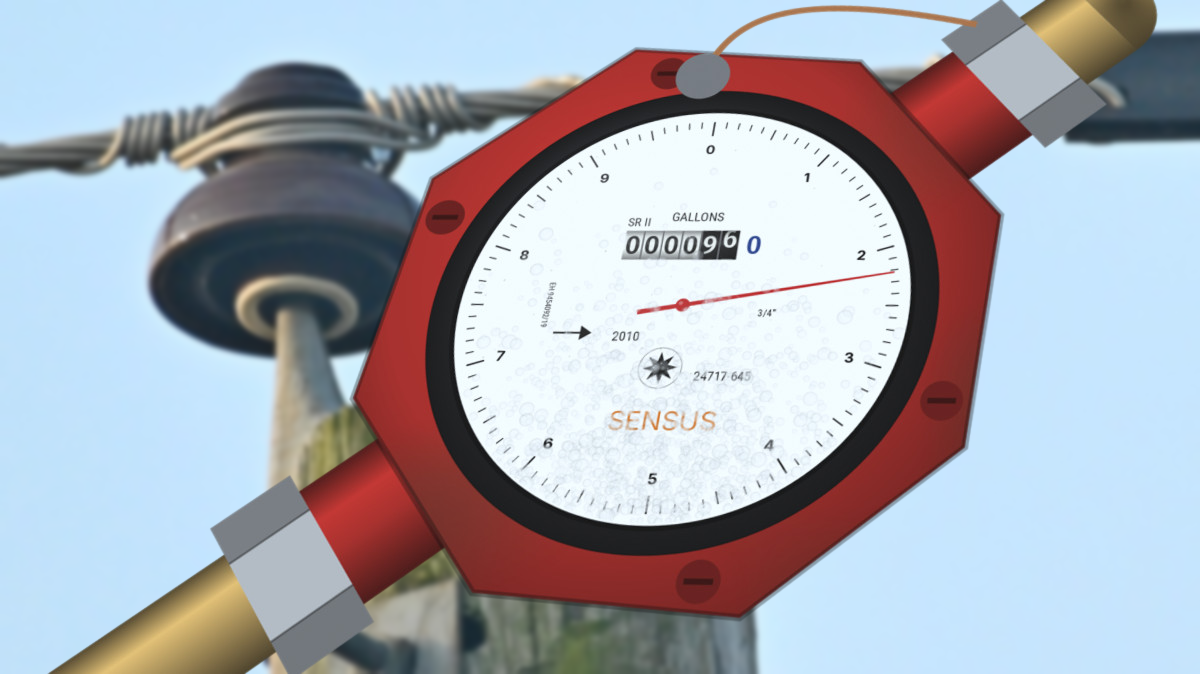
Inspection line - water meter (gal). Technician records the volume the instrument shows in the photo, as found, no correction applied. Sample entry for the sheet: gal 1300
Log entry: gal 962.2
